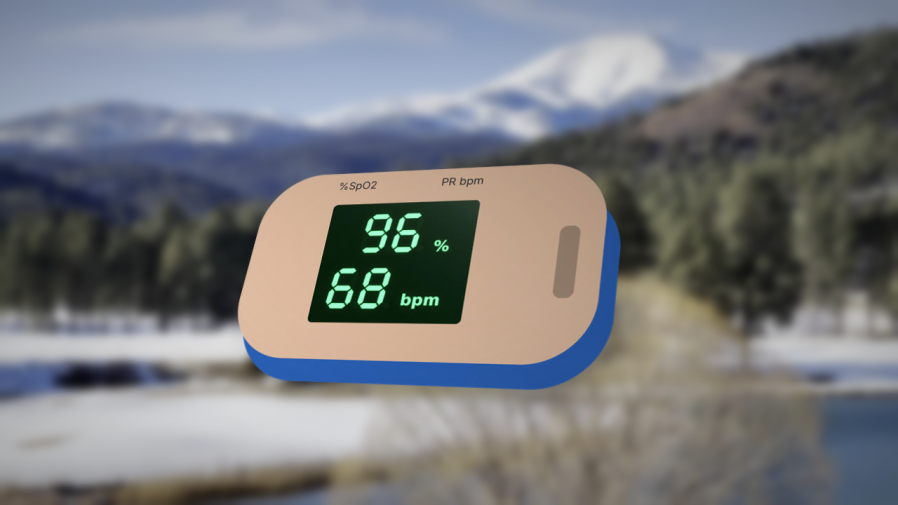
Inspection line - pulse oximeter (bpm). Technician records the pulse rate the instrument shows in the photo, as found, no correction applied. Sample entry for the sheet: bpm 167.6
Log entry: bpm 68
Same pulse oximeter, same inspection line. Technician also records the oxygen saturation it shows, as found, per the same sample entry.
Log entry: % 96
